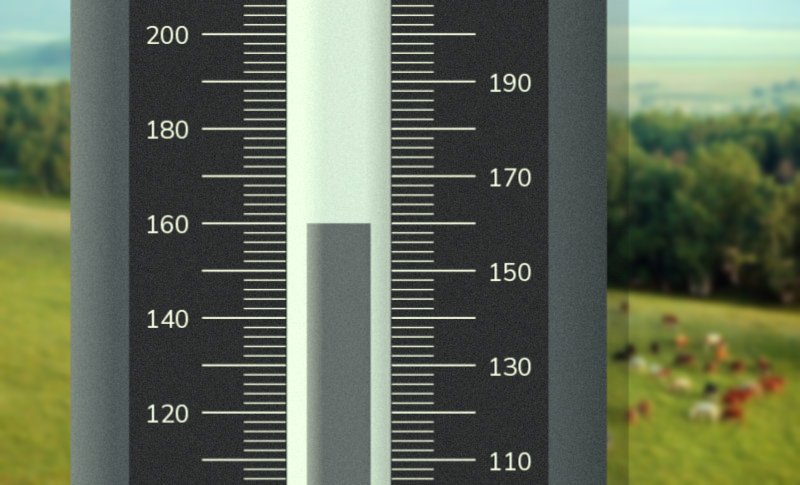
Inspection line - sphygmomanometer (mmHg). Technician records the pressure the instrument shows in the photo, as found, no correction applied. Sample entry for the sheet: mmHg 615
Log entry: mmHg 160
